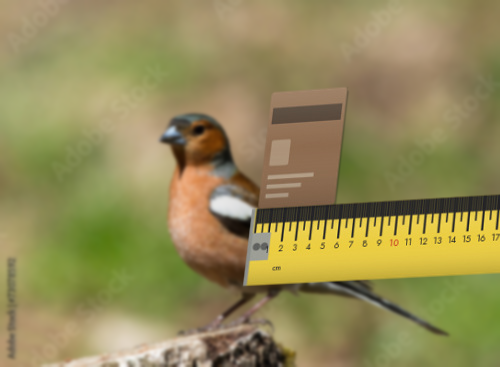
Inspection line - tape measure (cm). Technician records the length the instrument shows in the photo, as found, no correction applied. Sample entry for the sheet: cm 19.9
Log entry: cm 5.5
